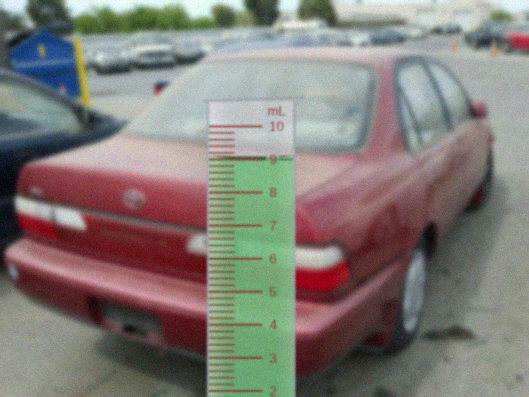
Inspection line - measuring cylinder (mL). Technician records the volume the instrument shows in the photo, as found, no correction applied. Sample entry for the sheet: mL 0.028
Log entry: mL 9
